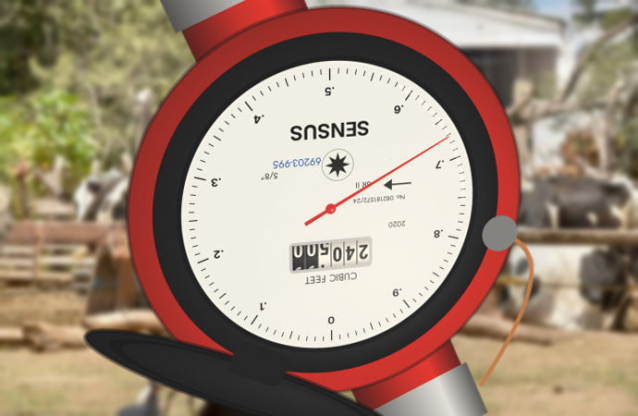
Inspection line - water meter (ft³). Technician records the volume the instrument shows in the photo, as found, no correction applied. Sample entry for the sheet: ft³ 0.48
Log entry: ft³ 240499.67
